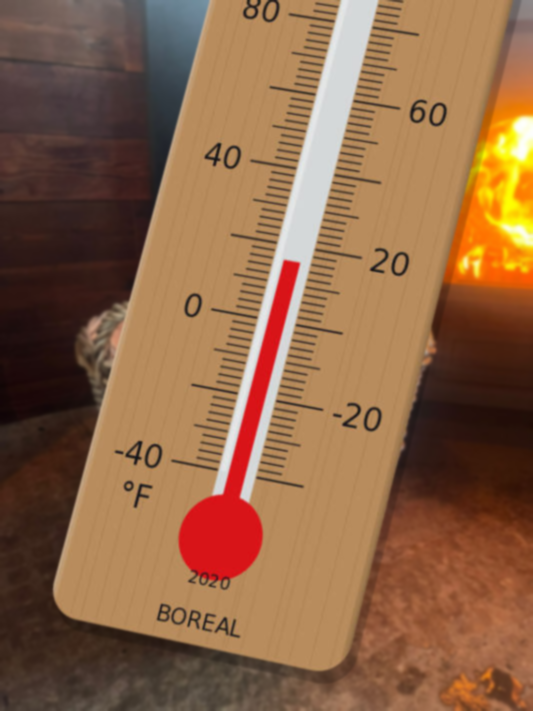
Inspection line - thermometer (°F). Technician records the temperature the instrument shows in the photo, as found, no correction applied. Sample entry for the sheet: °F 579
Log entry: °F 16
